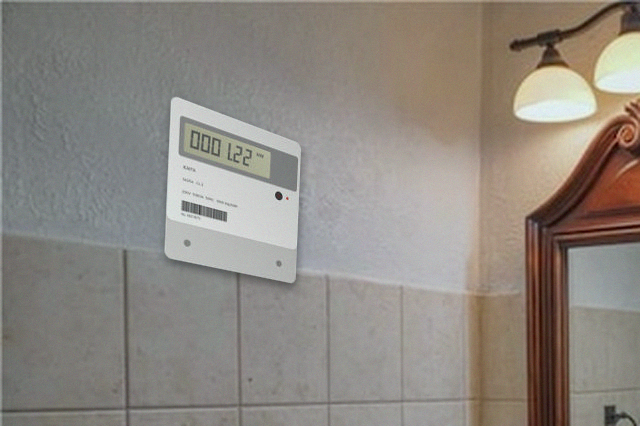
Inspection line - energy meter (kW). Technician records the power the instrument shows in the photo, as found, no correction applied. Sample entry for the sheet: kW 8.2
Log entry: kW 1.22
